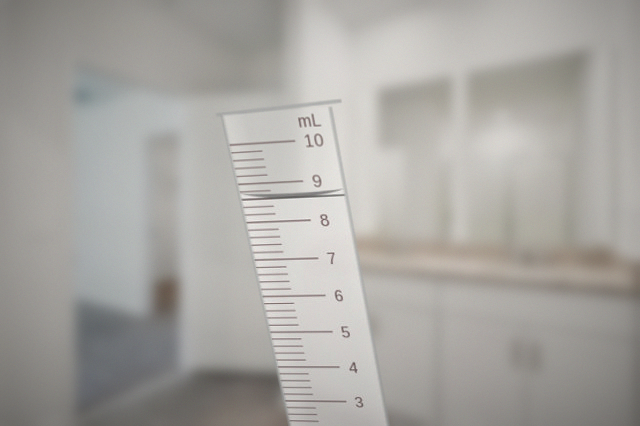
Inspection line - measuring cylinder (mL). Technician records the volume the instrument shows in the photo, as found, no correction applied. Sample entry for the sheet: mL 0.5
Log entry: mL 8.6
